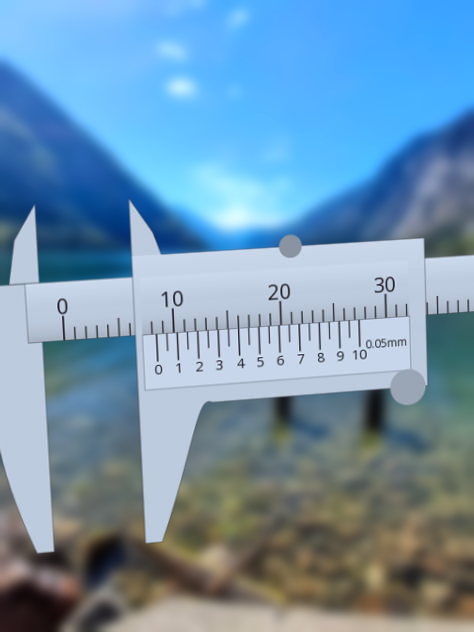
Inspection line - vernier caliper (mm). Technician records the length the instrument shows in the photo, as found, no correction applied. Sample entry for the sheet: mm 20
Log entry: mm 8.4
